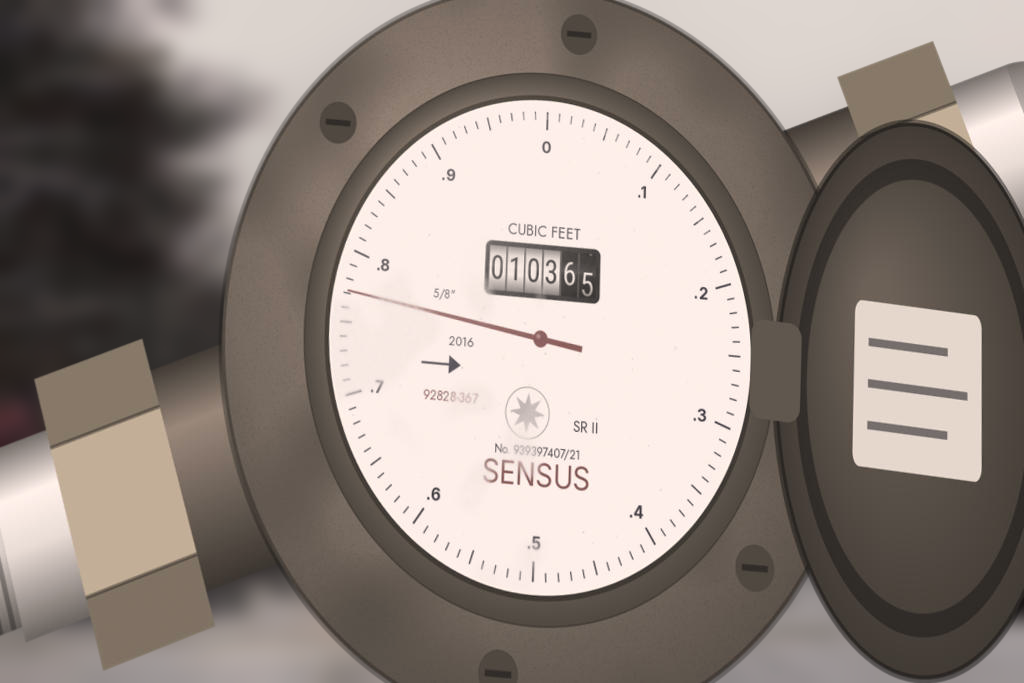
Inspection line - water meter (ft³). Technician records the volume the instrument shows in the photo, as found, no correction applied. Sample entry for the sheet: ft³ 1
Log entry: ft³ 10364.77
